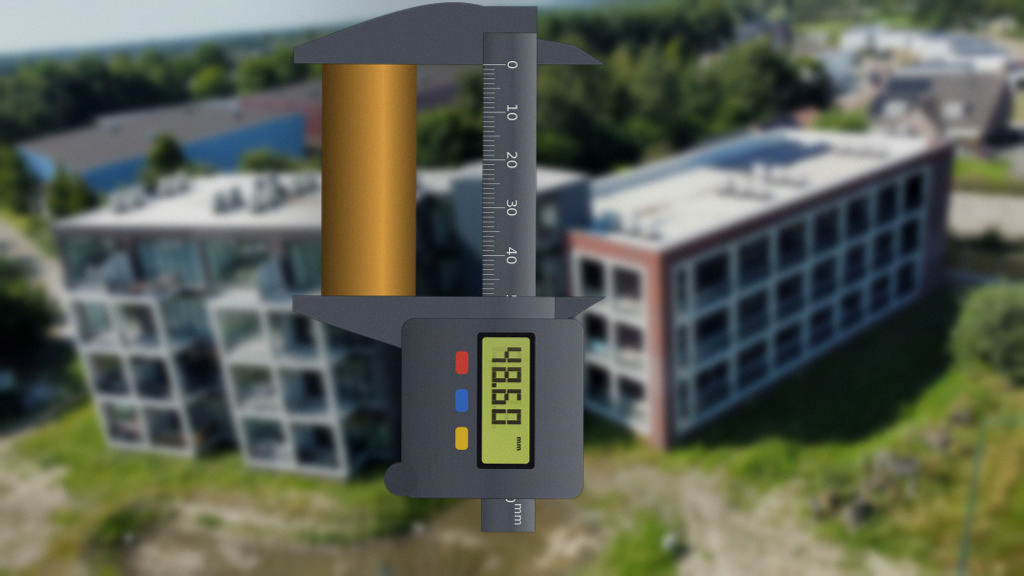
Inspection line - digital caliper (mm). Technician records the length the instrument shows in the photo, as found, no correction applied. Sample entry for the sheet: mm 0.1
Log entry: mm 48.60
